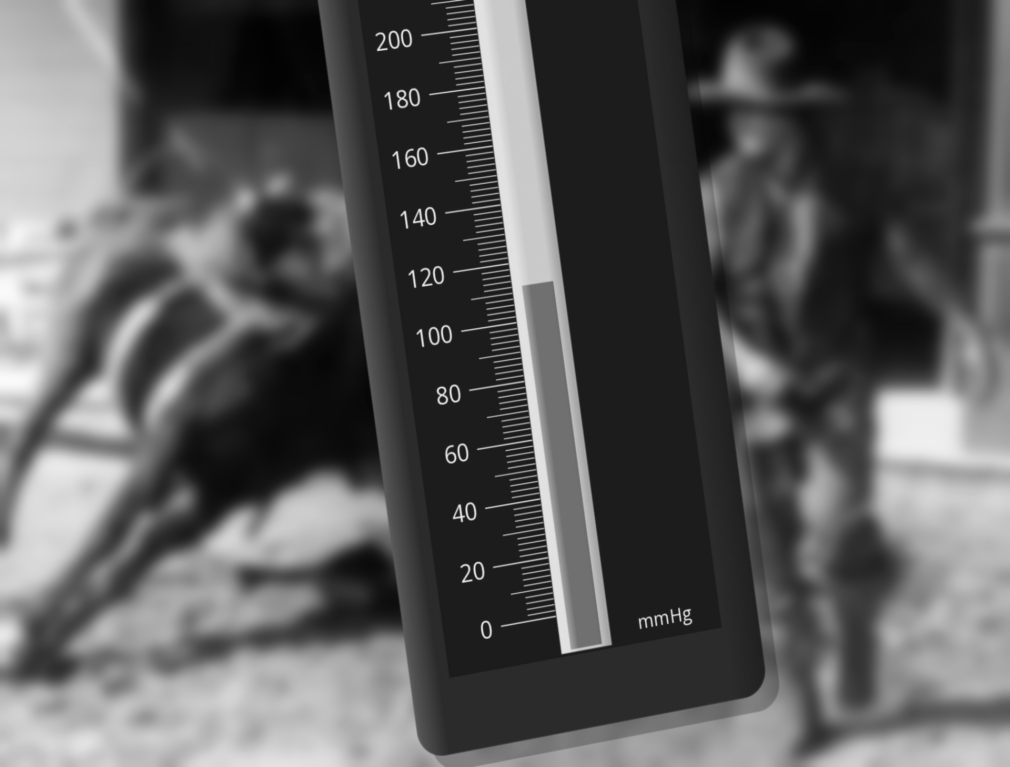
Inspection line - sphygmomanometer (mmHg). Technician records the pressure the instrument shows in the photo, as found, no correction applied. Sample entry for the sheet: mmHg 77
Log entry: mmHg 112
